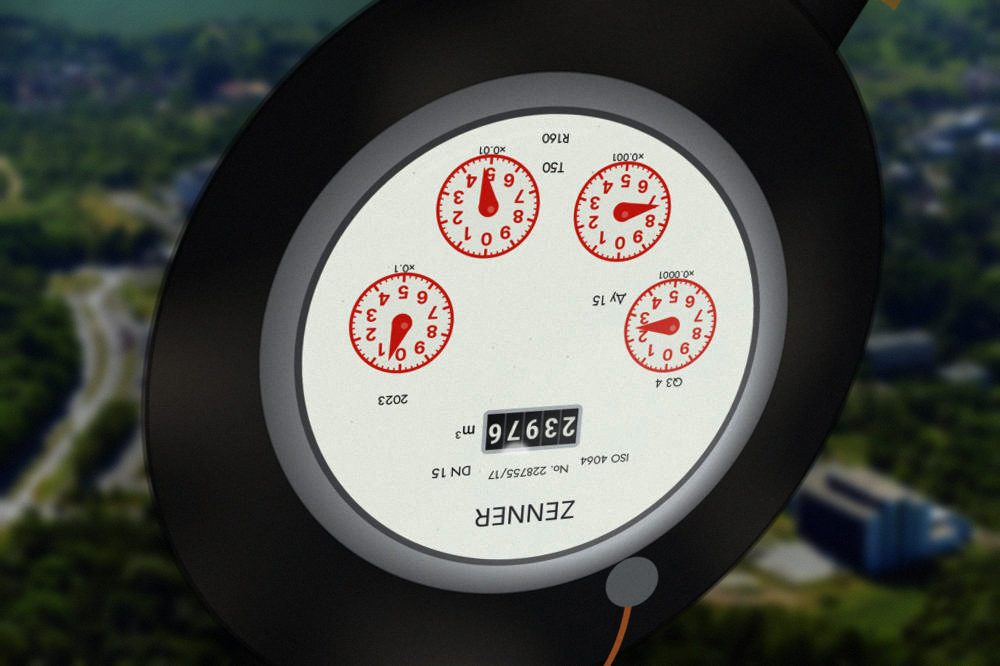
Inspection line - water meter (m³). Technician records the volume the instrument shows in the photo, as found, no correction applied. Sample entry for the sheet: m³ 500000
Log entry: m³ 23976.0472
